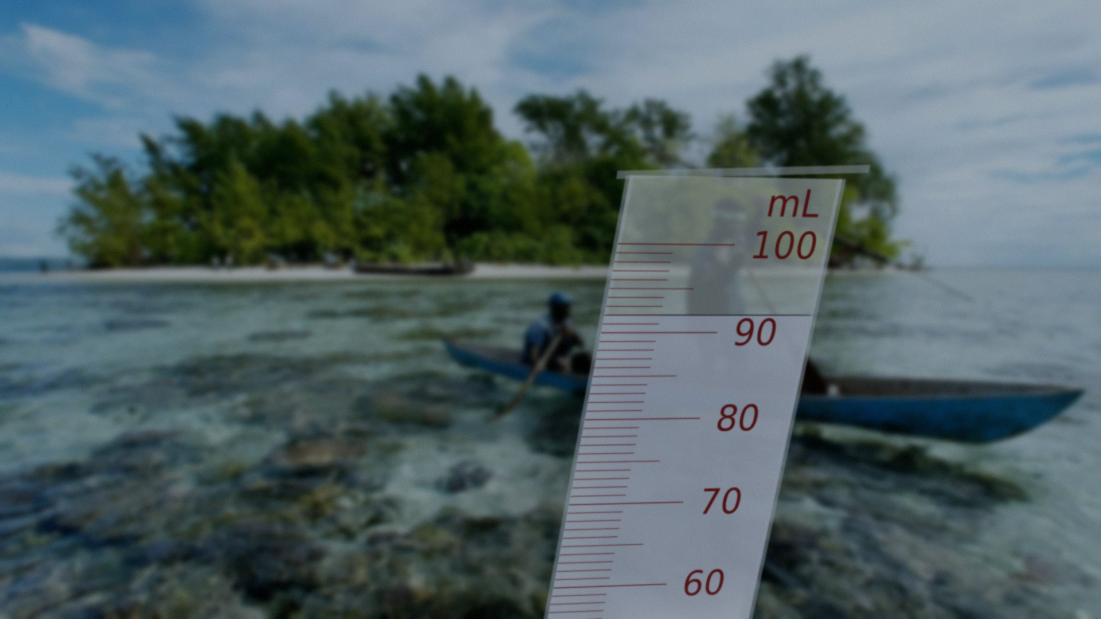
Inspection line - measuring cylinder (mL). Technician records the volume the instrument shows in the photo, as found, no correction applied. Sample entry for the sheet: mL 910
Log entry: mL 92
